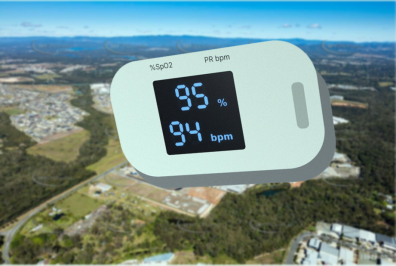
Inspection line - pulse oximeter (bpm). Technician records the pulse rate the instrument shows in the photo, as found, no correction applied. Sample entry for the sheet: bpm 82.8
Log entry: bpm 94
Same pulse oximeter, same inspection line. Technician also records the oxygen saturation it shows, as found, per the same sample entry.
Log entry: % 95
